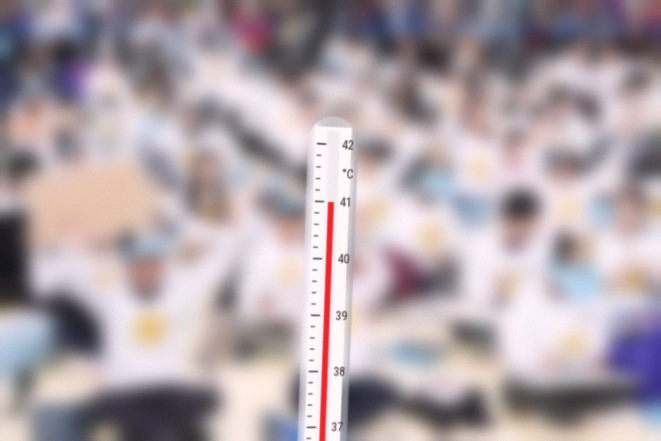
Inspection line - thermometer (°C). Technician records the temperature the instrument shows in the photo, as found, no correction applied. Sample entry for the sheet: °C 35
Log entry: °C 41
